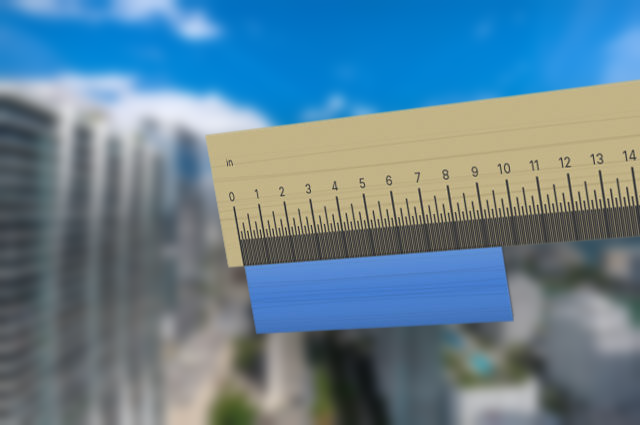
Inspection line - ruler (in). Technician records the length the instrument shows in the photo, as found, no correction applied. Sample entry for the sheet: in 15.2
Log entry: in 9.5
